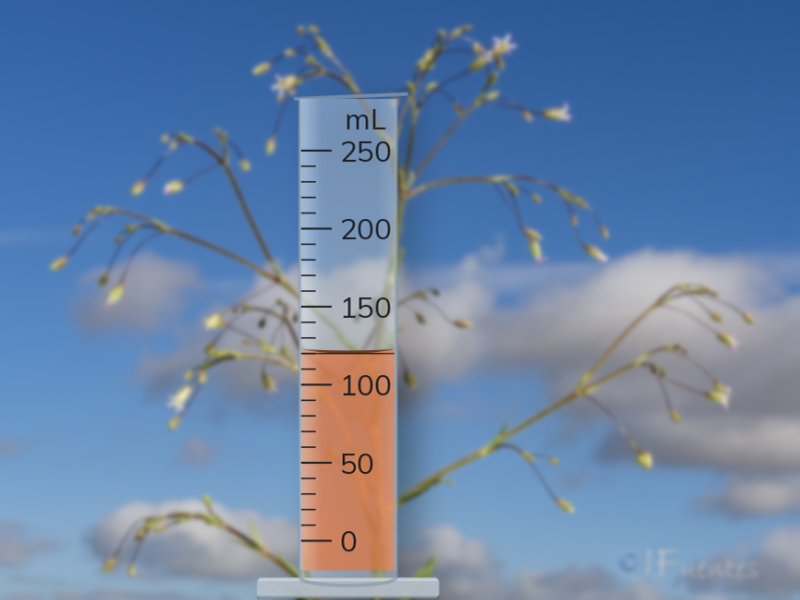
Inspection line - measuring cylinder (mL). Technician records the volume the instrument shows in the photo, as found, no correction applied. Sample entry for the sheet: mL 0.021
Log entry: mL 120
